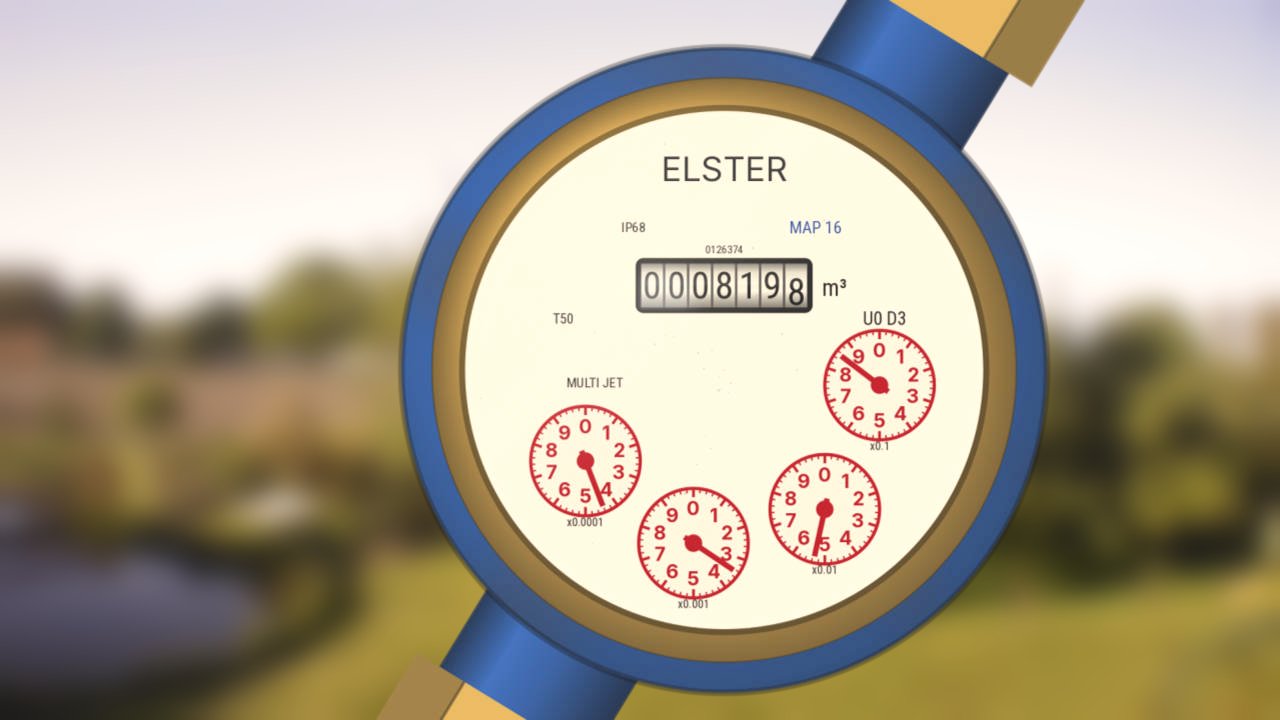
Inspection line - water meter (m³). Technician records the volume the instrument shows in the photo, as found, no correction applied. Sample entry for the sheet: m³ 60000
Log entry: m³ 8197.8534
